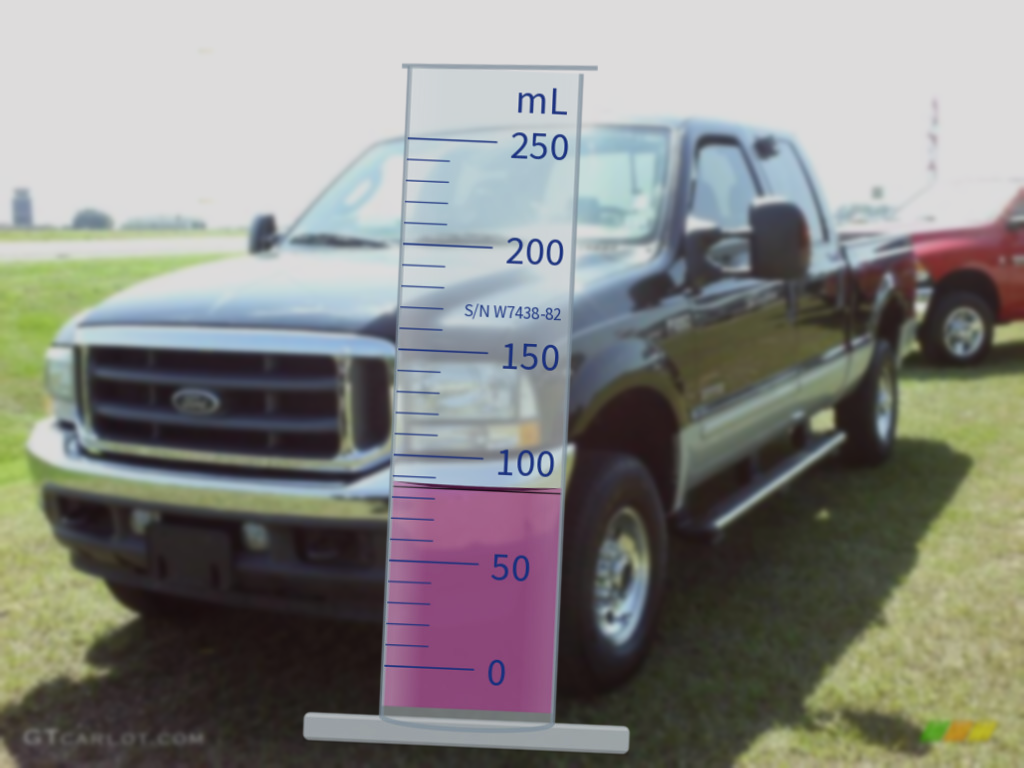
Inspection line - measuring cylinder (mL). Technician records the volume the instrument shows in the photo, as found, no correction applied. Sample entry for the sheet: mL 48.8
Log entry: mL 85
